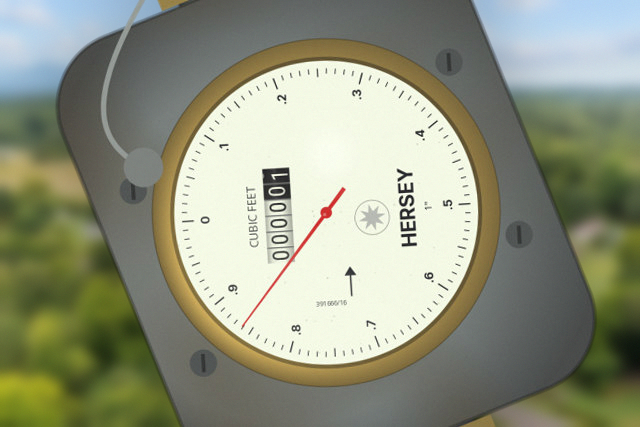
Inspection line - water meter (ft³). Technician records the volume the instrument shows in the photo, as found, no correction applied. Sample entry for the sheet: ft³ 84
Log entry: ft³ 0.86
